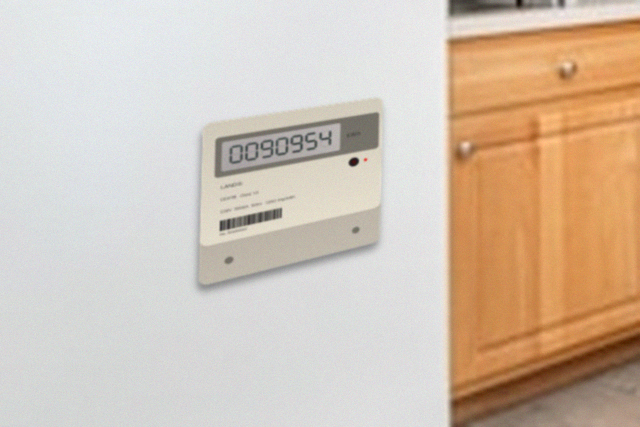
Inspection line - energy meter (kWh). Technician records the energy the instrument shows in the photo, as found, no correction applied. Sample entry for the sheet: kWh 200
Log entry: kWh 90954
